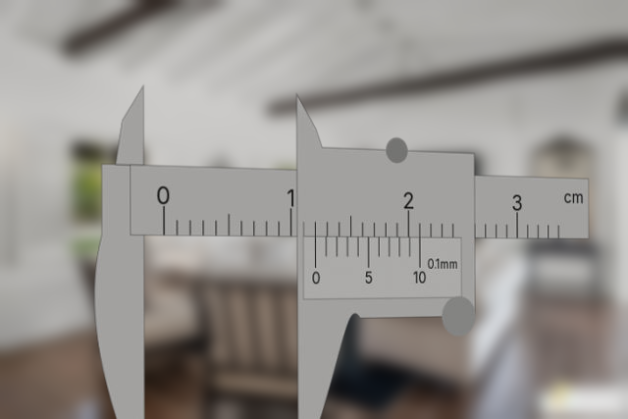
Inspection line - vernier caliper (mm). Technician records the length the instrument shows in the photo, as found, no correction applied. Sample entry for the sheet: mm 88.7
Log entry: mm 12.0
